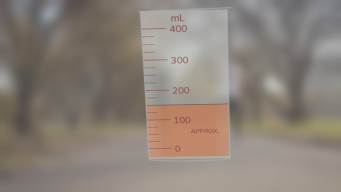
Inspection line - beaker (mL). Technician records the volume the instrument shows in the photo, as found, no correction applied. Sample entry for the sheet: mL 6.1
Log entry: mL 150
